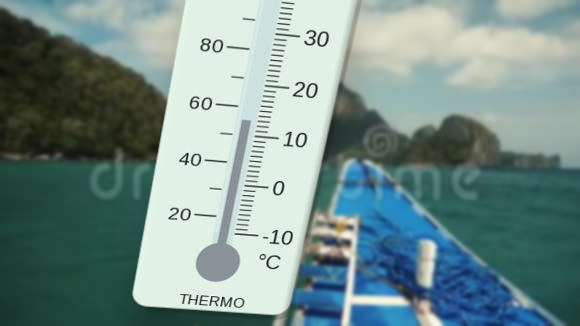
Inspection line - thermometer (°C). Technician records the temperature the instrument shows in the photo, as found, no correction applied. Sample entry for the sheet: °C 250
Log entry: °C 13
